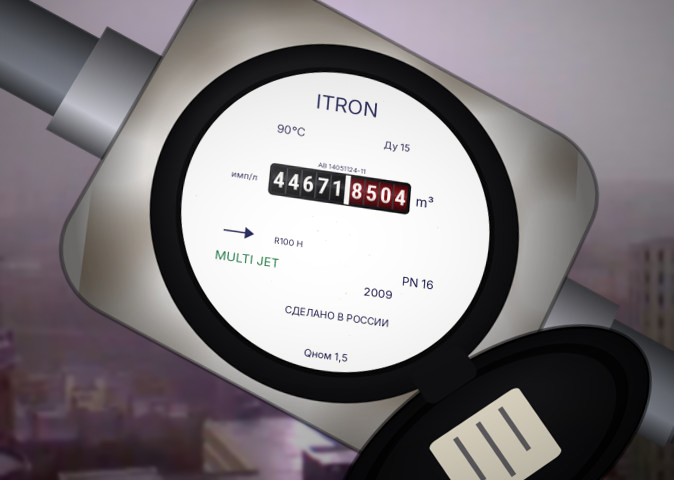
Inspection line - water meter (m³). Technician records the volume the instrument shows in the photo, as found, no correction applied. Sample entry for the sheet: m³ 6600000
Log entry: m³ 44671.8504
